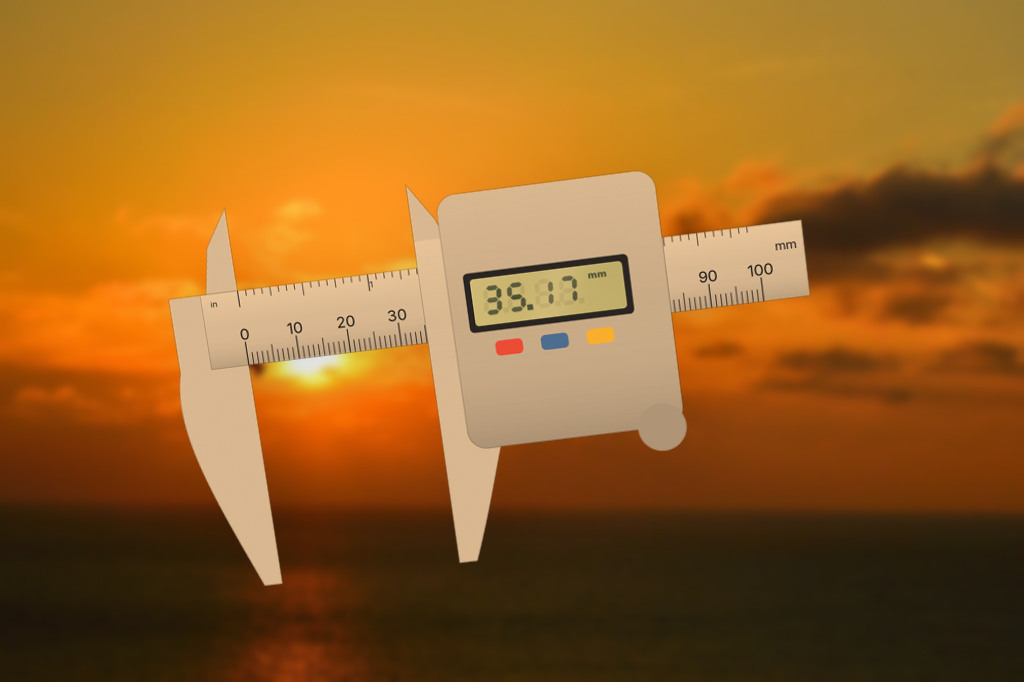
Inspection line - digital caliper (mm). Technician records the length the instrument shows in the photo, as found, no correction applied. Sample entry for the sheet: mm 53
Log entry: mm 35.17
